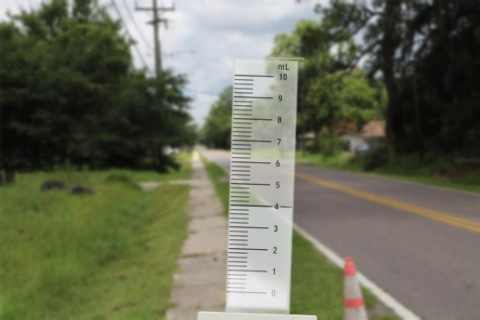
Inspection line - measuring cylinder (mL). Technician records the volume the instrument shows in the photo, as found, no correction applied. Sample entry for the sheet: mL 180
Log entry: mL 4
